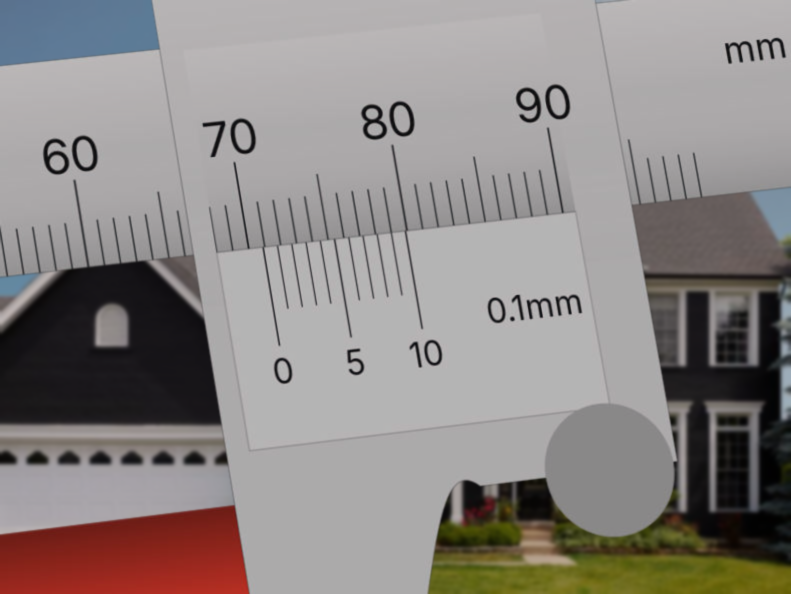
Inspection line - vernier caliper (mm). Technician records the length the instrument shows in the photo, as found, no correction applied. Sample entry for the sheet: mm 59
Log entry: mm 70.9
